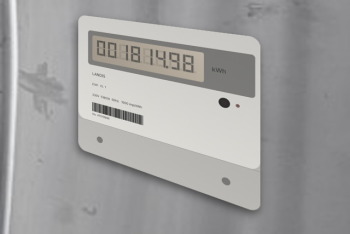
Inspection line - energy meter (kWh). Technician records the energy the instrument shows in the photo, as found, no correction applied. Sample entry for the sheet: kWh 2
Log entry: kWh 1814.98
